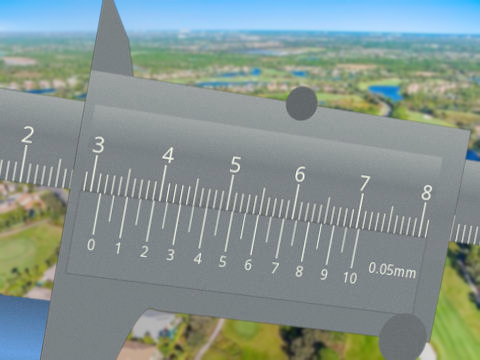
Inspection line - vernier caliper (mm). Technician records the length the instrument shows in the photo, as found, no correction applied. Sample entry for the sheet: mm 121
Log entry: mm 31.4
